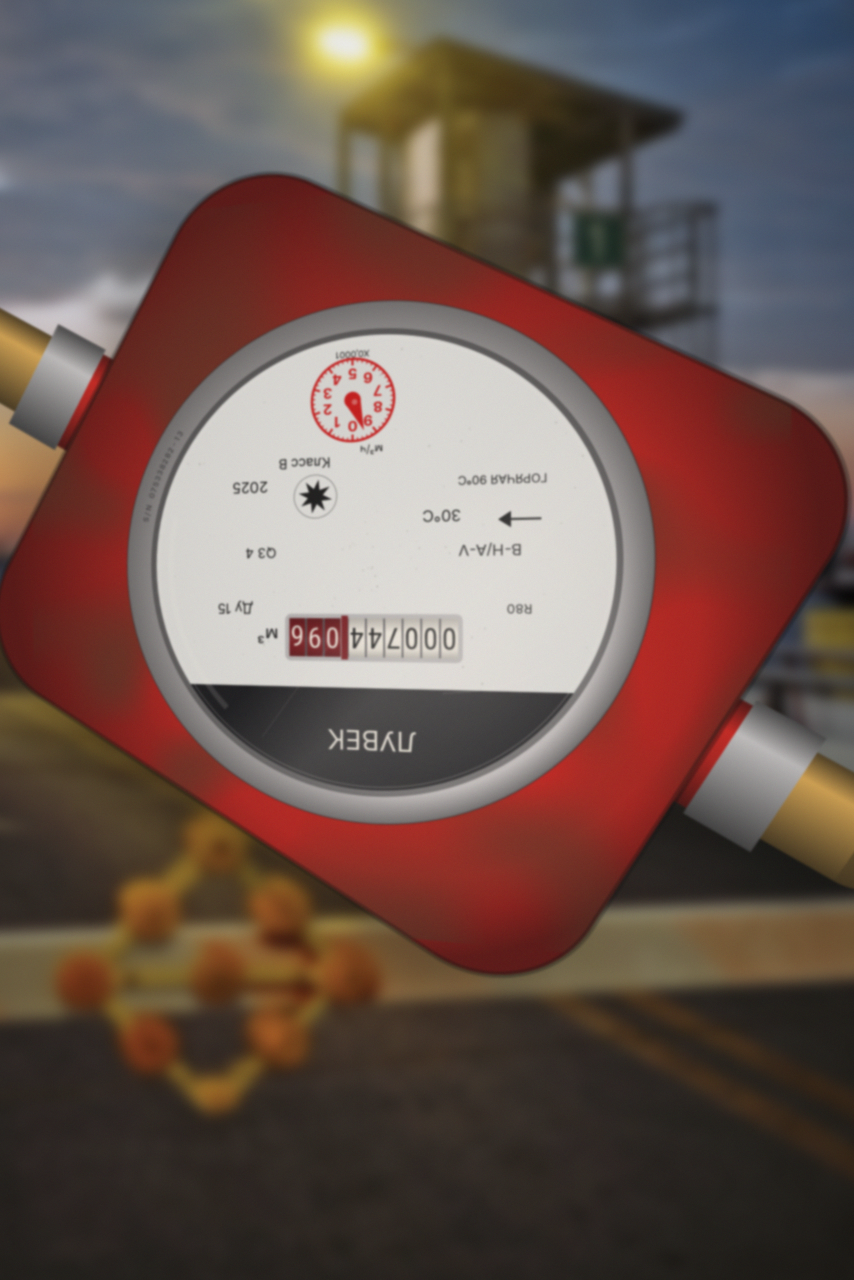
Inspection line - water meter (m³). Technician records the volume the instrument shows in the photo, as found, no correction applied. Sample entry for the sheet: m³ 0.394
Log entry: m³ 744.0959
